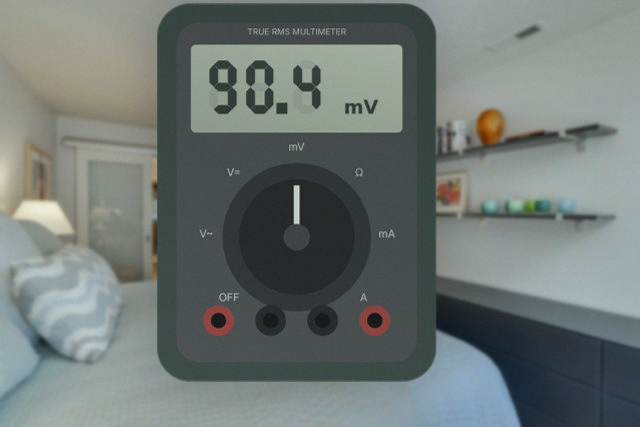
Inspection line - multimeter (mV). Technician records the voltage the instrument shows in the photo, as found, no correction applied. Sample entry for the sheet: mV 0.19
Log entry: mV 90.4
